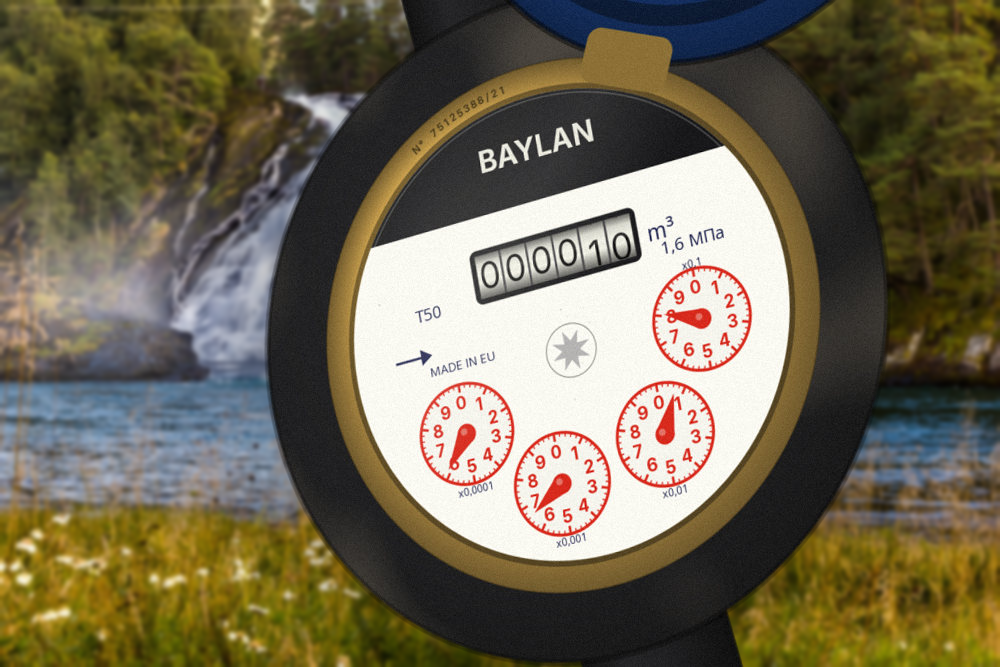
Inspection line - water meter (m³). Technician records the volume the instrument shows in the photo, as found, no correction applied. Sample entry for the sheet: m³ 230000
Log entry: m³ 9.8066
